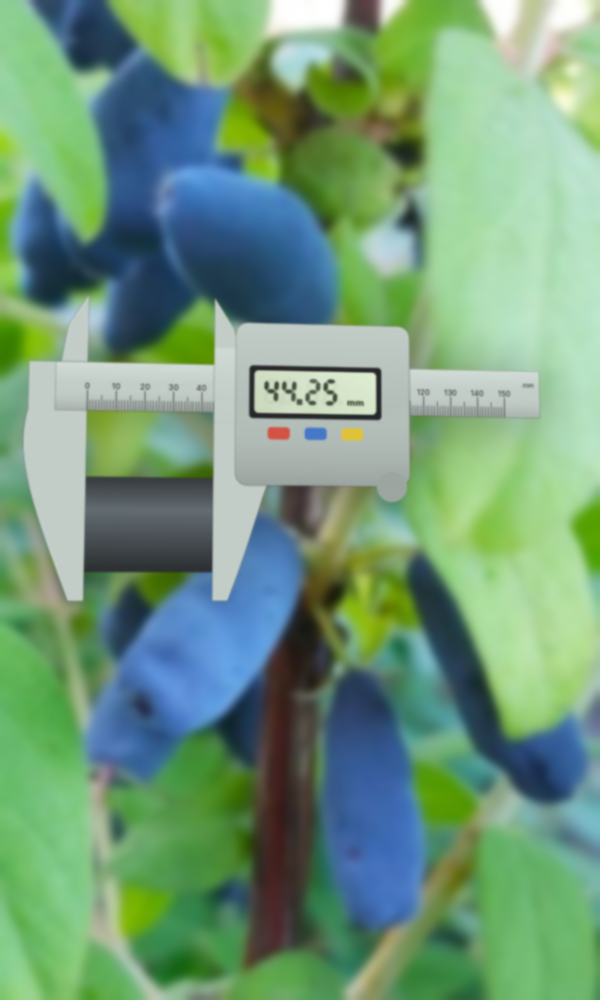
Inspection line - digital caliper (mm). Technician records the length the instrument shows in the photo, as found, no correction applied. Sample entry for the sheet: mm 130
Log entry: mm 44.25
